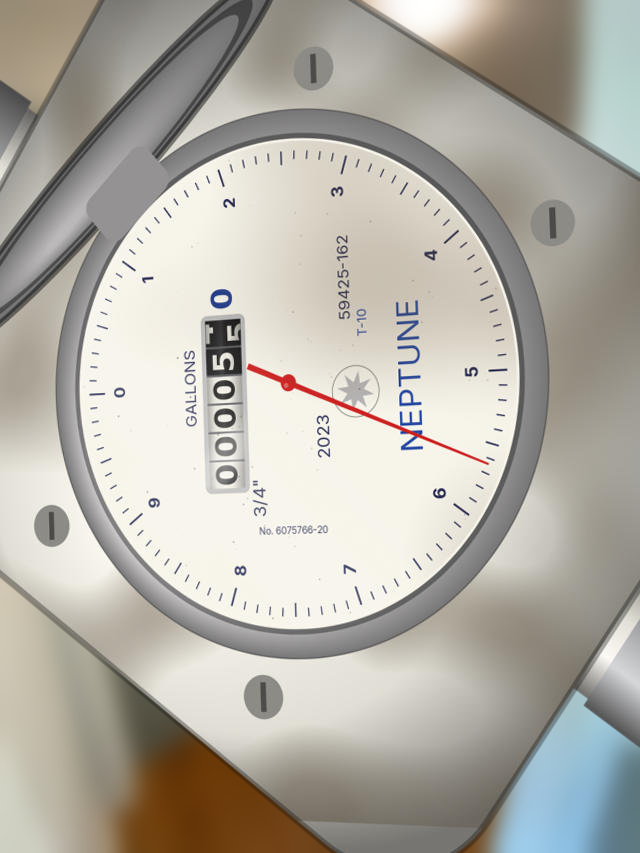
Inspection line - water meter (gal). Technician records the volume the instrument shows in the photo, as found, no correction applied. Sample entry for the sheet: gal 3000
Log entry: gal 545.6
